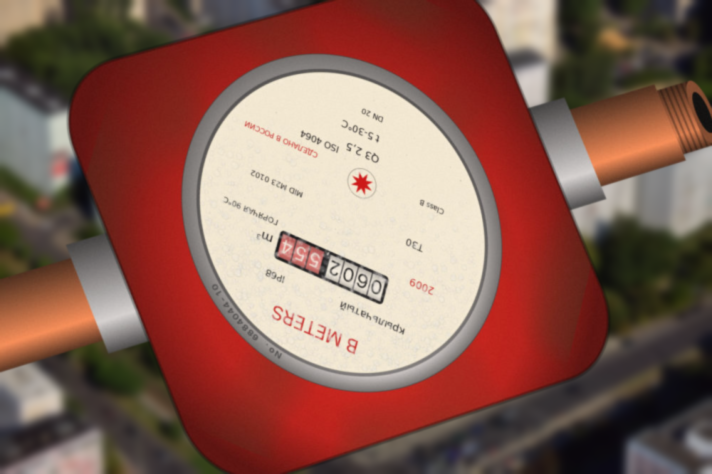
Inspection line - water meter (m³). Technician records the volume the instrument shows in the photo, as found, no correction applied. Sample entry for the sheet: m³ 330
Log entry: m³ 602.554
